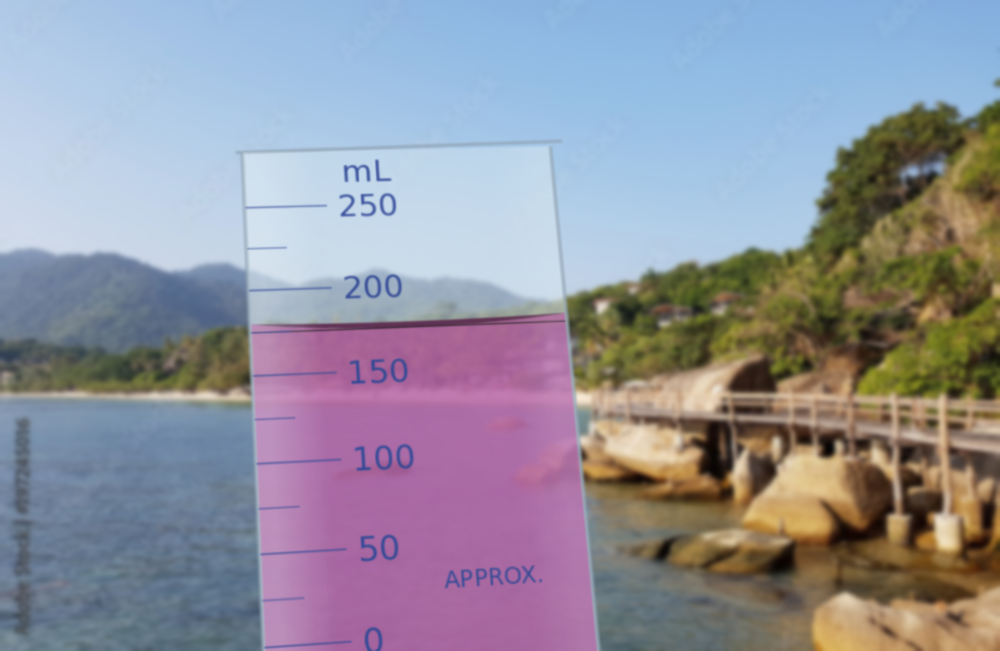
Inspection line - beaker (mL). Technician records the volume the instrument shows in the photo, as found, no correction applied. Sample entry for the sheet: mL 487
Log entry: mL 175
